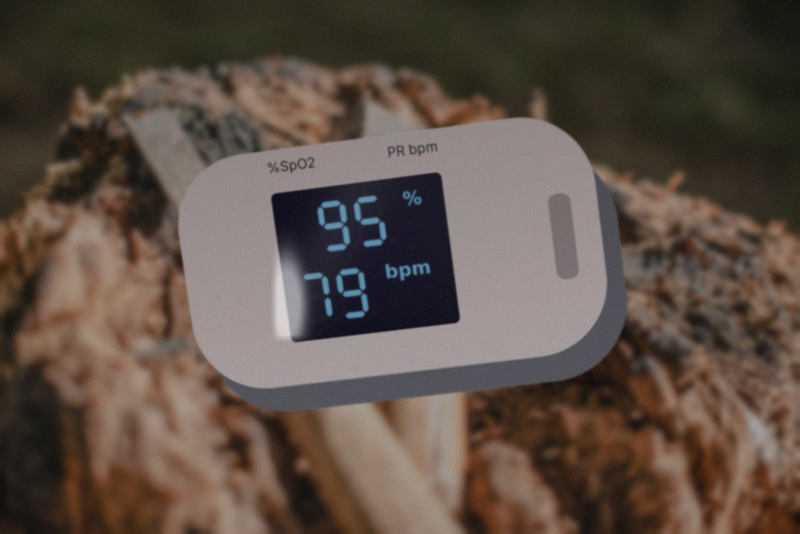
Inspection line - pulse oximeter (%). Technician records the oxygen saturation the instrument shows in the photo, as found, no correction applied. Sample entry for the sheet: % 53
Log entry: % 95
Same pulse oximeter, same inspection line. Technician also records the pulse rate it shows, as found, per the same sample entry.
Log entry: bpm 79
